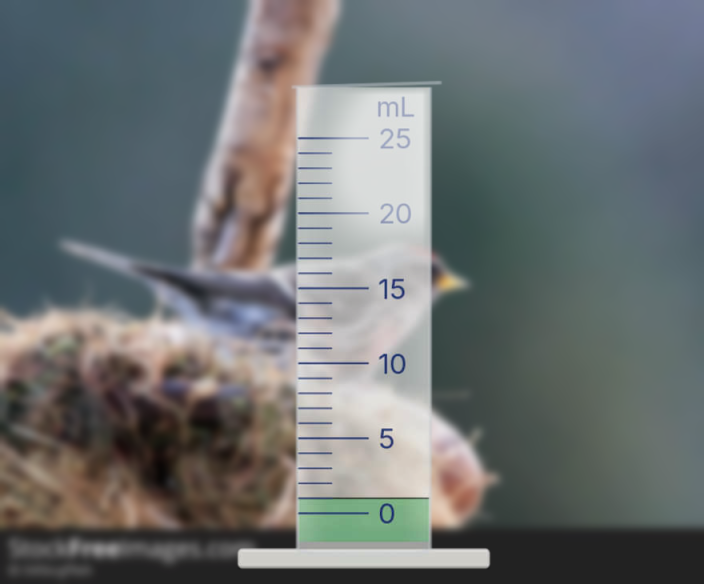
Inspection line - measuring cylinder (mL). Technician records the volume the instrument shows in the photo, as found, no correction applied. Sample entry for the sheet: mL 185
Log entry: mL 1
